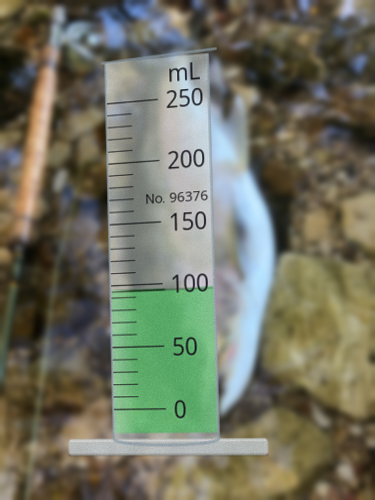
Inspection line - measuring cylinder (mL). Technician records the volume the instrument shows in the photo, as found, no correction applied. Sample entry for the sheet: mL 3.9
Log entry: mL 95
